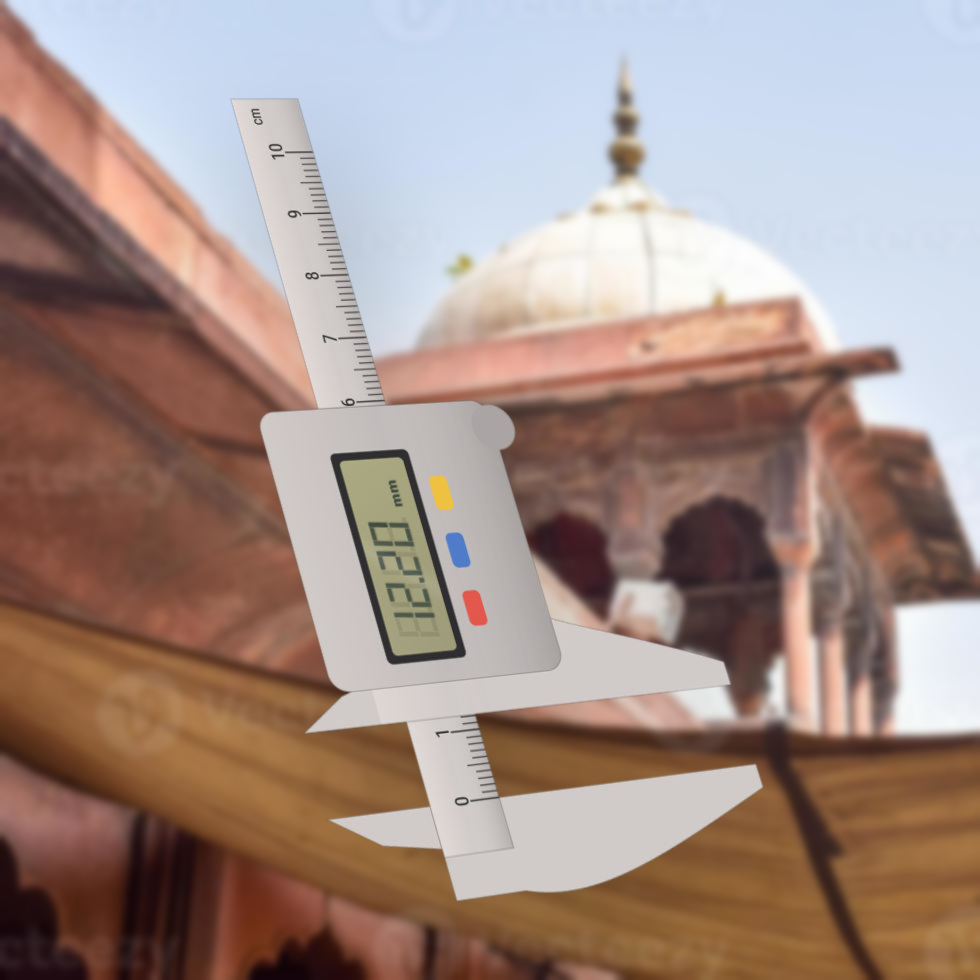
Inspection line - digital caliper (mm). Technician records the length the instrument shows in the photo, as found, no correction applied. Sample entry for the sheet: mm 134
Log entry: mm 12.20
